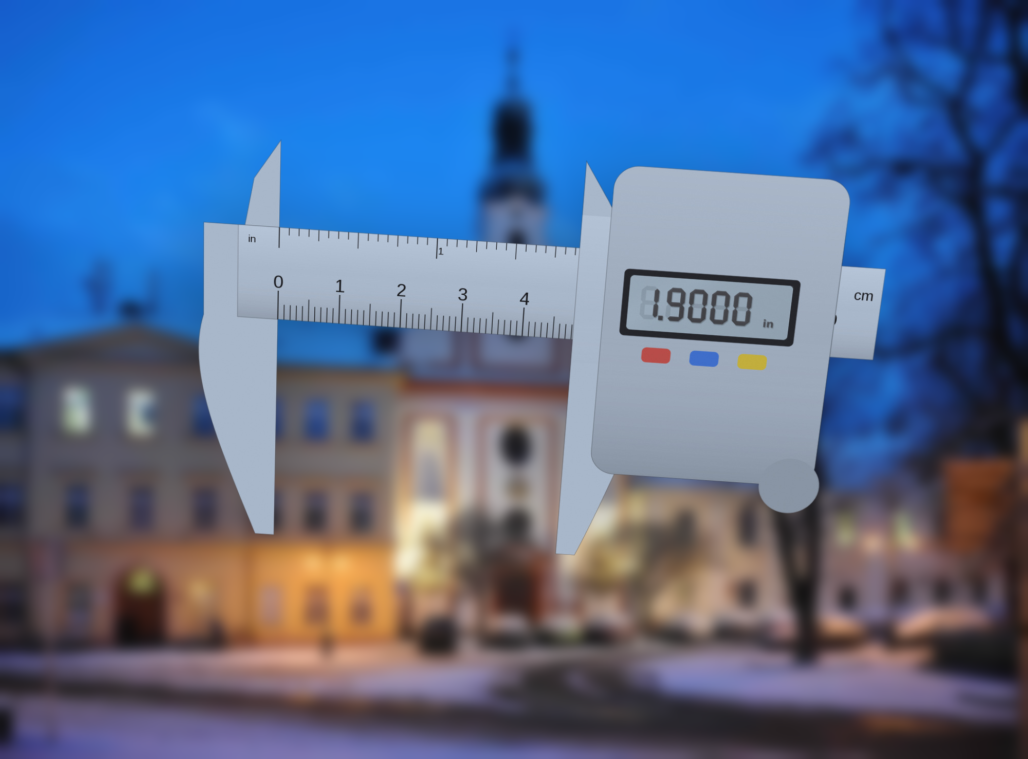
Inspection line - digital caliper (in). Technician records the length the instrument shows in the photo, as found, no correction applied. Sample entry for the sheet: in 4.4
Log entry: in 1.9000
